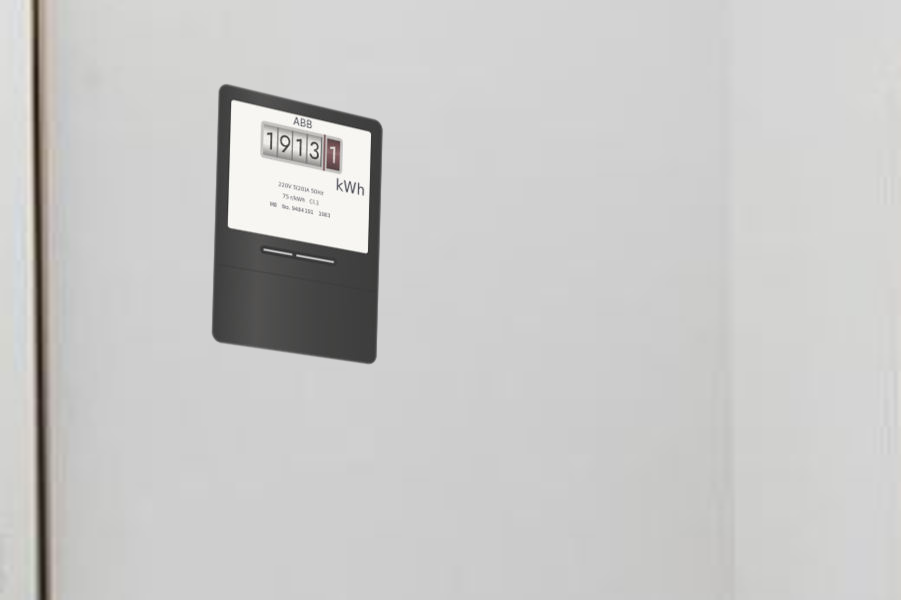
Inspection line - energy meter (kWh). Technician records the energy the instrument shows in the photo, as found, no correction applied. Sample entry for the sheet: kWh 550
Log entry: kWh 1913.1
